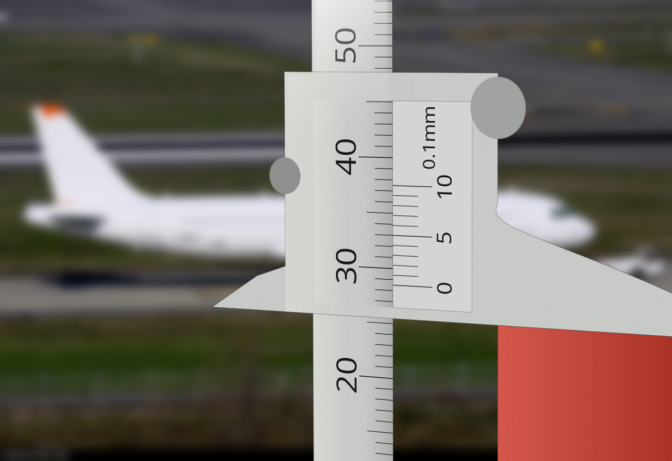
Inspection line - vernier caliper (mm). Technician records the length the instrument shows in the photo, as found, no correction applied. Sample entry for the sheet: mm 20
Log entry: mm 28.5
